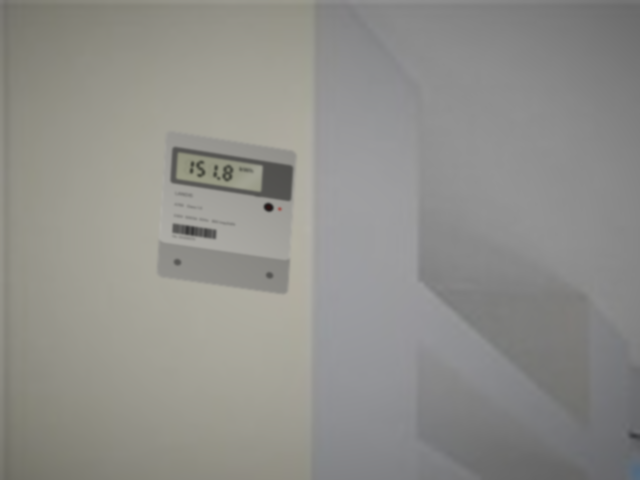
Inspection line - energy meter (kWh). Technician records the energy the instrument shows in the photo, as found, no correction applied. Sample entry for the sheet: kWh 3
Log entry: kWh 151.8
